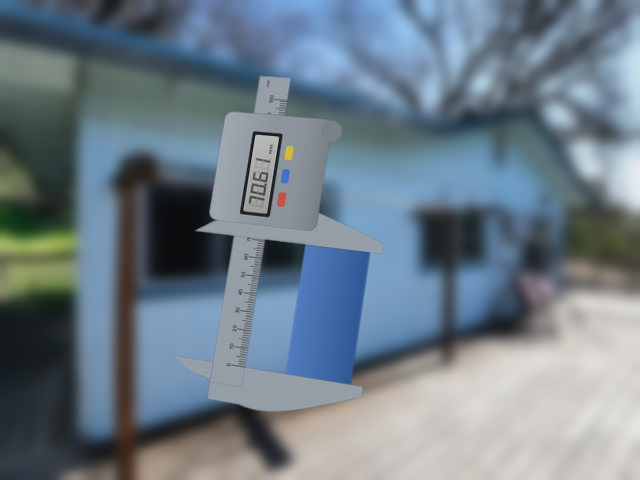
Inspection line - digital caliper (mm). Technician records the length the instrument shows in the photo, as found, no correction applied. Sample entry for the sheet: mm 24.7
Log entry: mm 70.61
